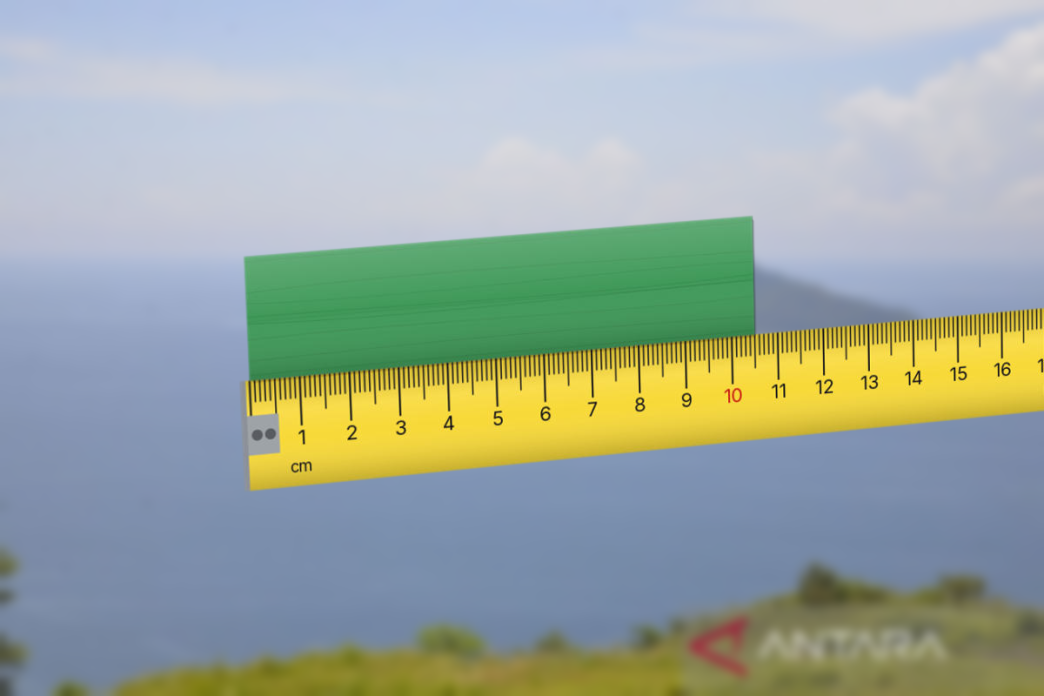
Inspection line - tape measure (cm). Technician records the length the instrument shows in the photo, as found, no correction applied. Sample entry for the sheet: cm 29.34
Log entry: cm 10.5
